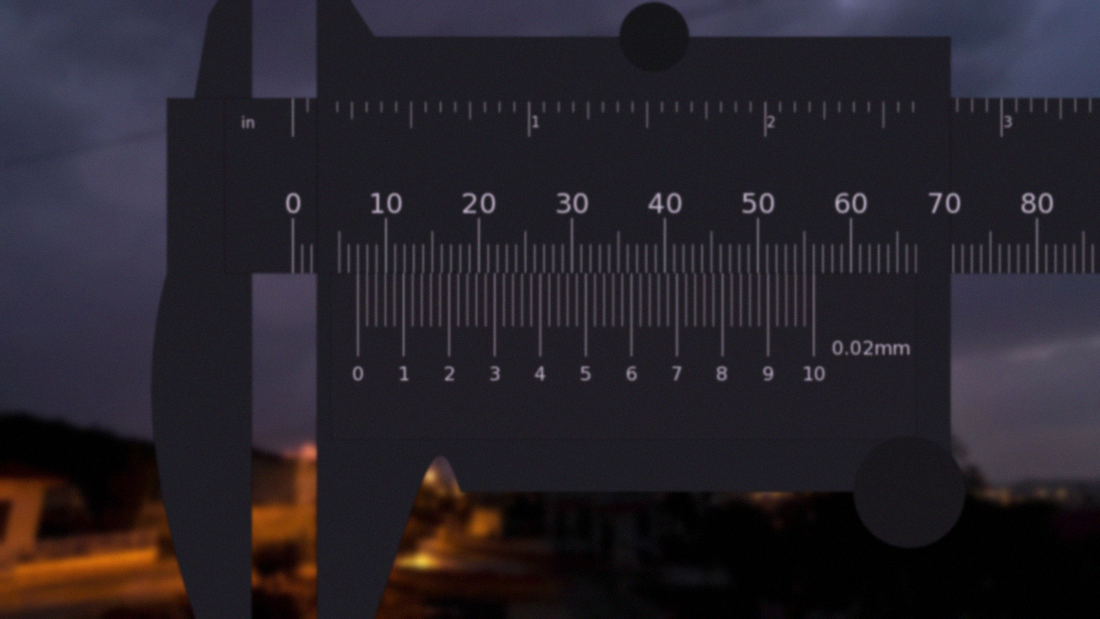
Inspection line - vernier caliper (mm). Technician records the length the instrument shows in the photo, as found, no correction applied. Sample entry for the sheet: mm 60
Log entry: mm 7.0
